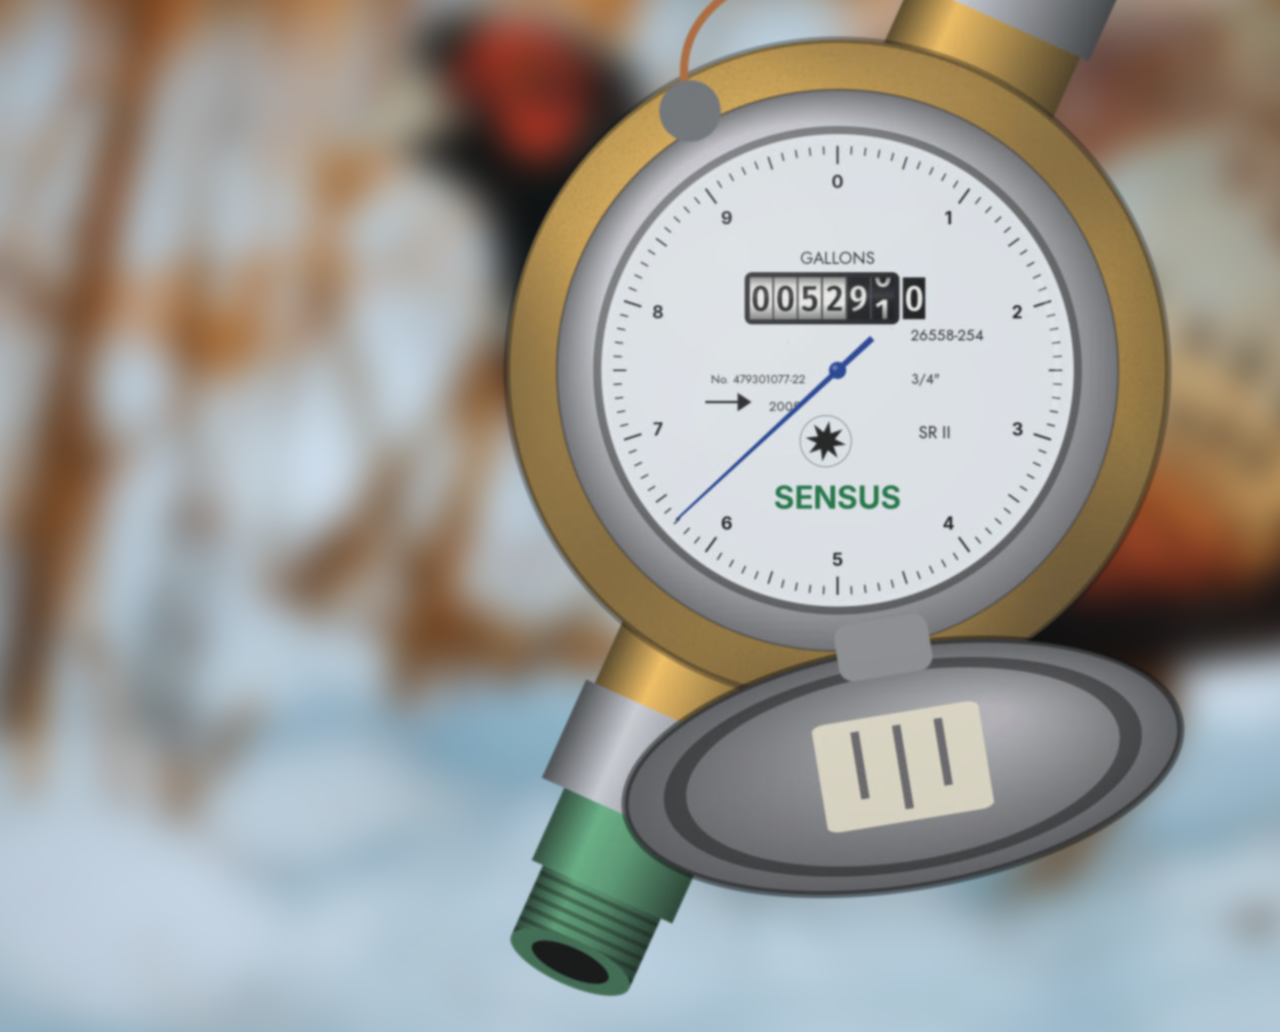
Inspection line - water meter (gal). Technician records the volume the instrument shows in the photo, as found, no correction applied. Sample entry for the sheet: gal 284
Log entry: gal 52906.3
